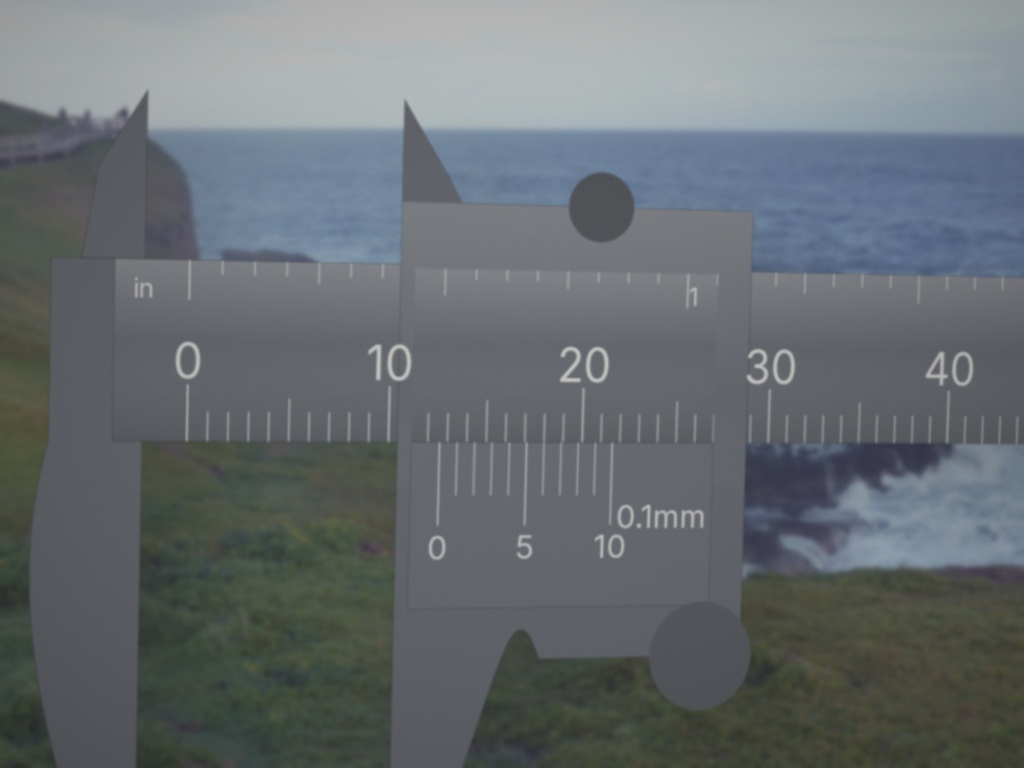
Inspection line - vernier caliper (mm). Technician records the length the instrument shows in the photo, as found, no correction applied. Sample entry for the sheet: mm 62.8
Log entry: mm 12.6
